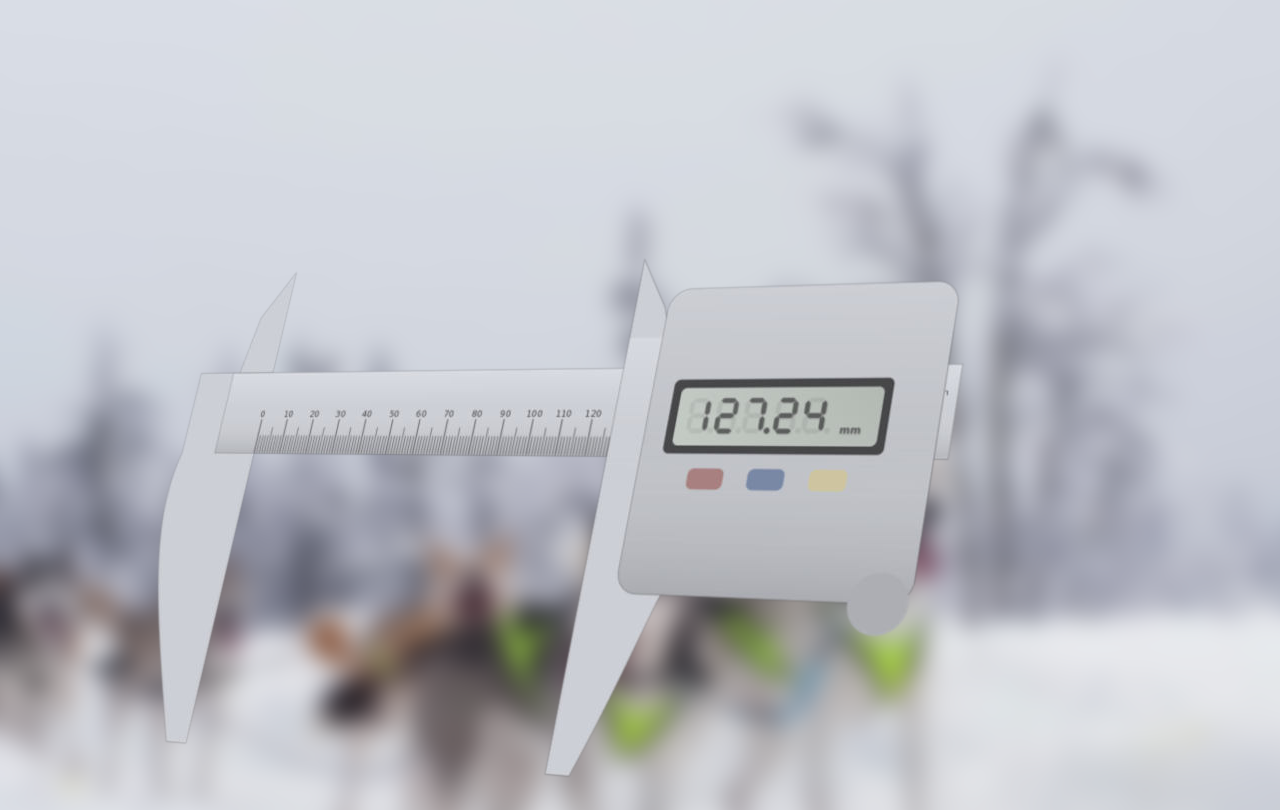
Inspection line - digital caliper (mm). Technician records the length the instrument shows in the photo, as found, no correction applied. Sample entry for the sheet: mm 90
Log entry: mm 127.24
